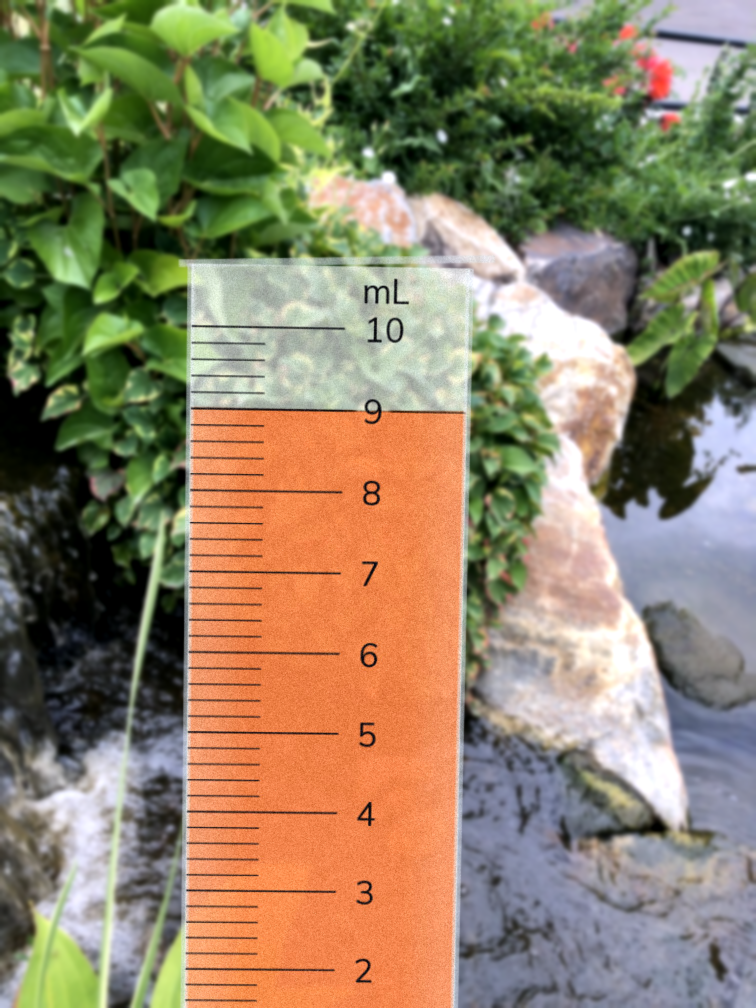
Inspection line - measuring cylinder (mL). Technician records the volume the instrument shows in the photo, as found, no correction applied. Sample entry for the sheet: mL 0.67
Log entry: mL 9
